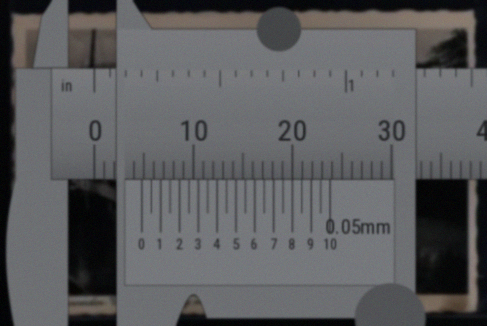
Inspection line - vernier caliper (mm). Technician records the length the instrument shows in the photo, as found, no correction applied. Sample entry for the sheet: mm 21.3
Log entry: mm 4.8
